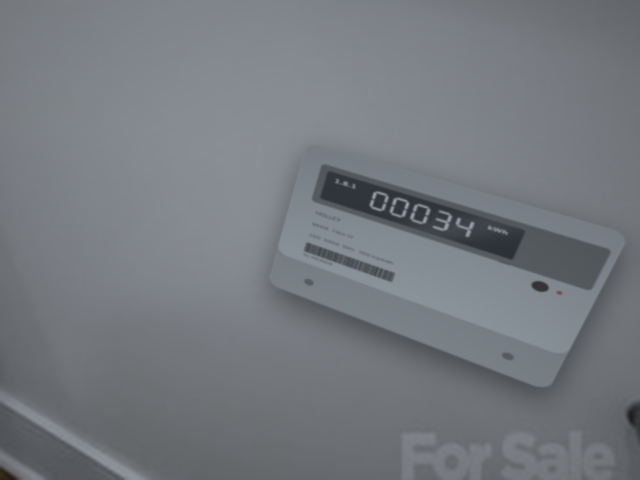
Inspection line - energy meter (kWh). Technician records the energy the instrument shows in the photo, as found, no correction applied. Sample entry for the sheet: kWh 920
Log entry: kWh 34
